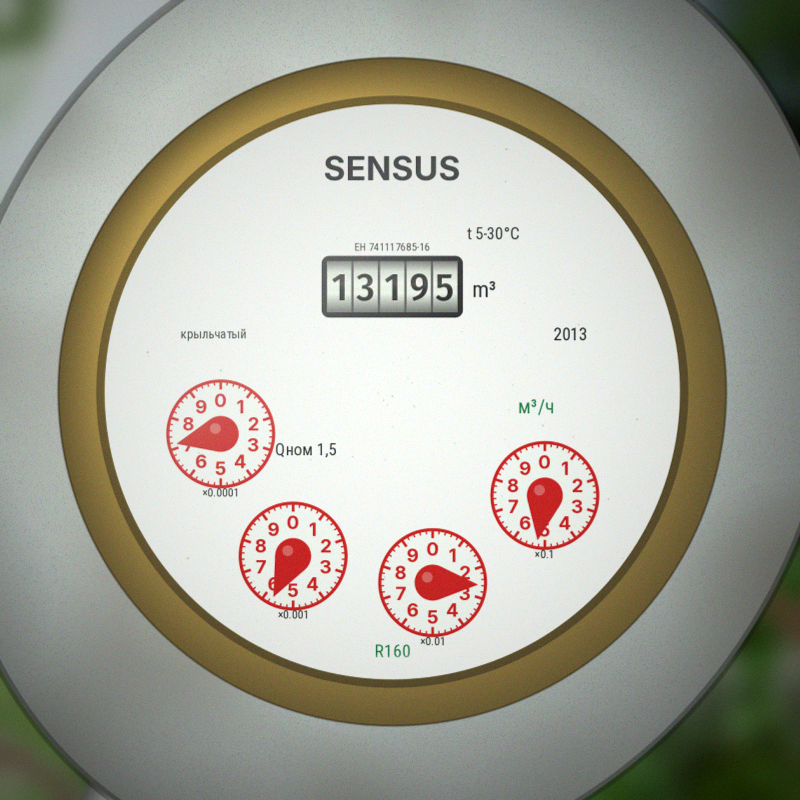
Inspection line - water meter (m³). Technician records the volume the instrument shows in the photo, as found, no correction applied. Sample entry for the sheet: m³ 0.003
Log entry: m³ 13195.5257
